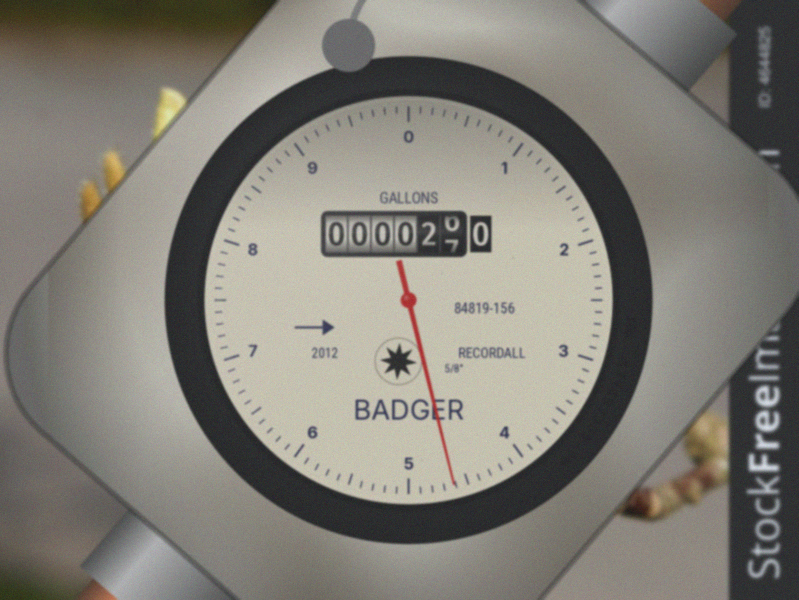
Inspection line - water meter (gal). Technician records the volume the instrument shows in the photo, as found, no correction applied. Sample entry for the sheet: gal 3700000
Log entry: gal 264.6
